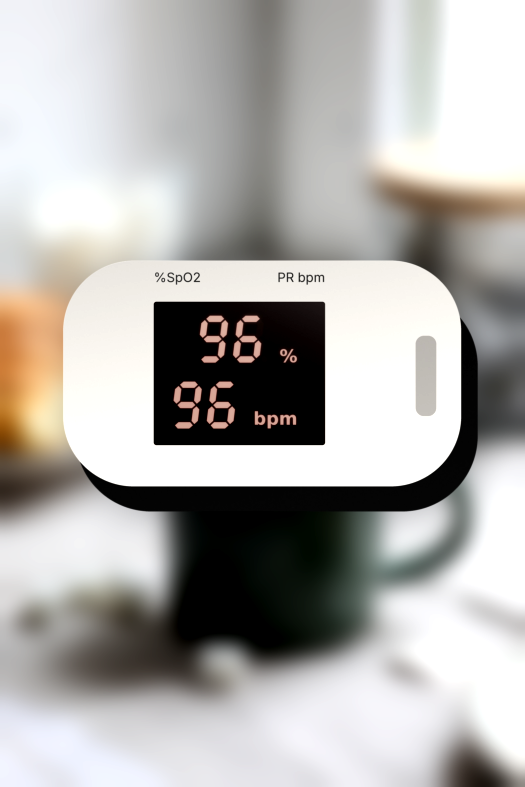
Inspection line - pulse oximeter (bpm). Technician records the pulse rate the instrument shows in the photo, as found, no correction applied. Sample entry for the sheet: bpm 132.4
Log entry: bpm 96
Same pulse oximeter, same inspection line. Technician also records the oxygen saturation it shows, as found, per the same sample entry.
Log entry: % 96
